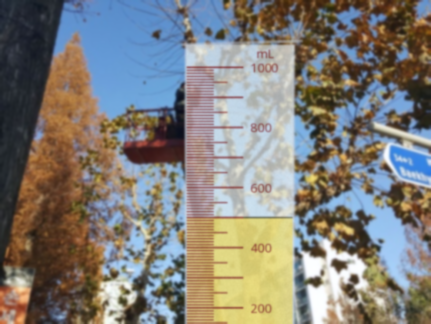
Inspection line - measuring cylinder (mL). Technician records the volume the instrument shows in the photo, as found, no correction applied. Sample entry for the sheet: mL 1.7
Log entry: mL 500
